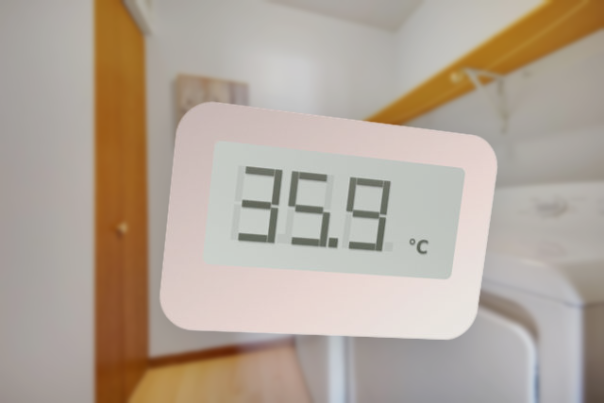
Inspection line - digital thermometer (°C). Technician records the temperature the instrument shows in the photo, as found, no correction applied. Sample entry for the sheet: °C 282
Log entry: °C 35.9
